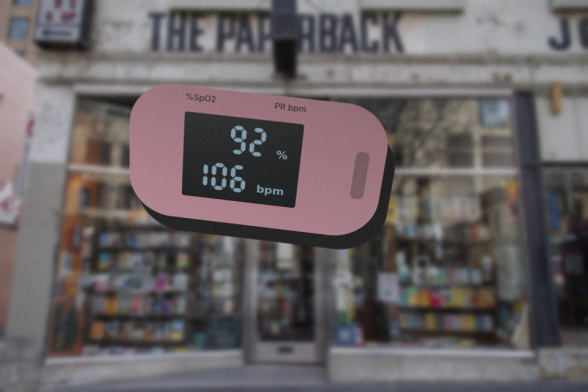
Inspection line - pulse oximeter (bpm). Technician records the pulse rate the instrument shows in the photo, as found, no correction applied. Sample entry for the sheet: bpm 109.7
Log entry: bpm 106
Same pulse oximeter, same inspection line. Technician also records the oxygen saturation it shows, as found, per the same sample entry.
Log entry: % 92
